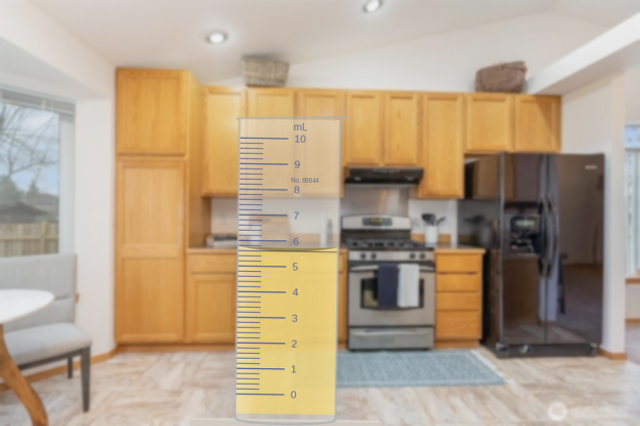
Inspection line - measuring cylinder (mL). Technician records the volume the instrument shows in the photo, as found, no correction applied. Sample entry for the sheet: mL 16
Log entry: mL 5.6
